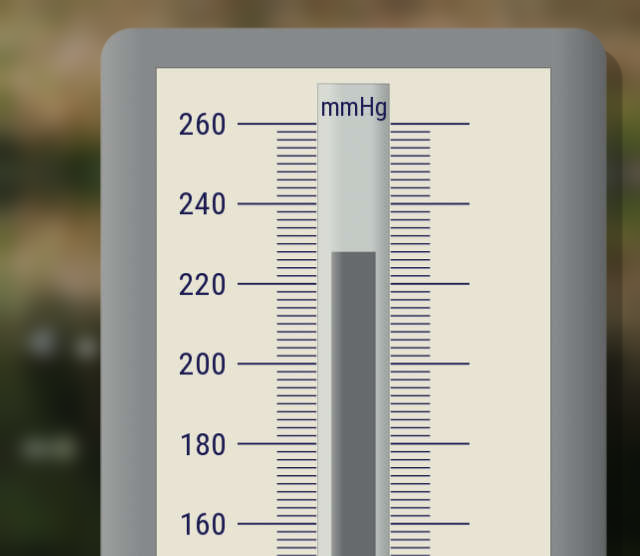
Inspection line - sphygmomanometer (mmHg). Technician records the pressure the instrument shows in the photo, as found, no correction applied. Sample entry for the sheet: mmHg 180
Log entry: mmHg 228
